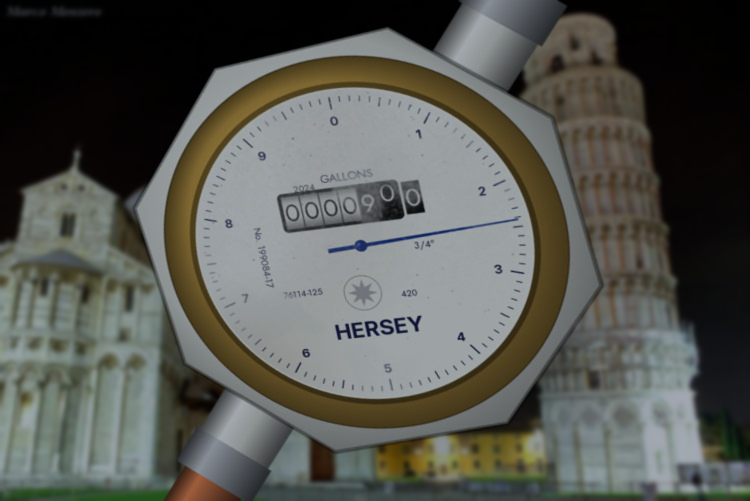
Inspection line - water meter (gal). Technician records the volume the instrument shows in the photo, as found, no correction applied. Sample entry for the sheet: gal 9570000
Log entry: gal 902.4
